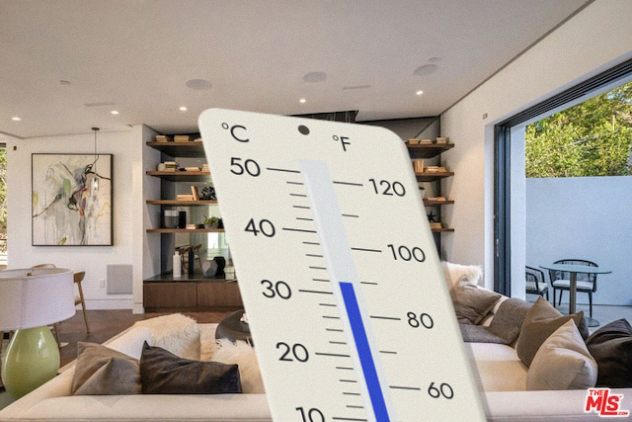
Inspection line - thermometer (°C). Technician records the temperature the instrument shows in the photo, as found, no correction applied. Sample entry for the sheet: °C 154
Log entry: °C 32
